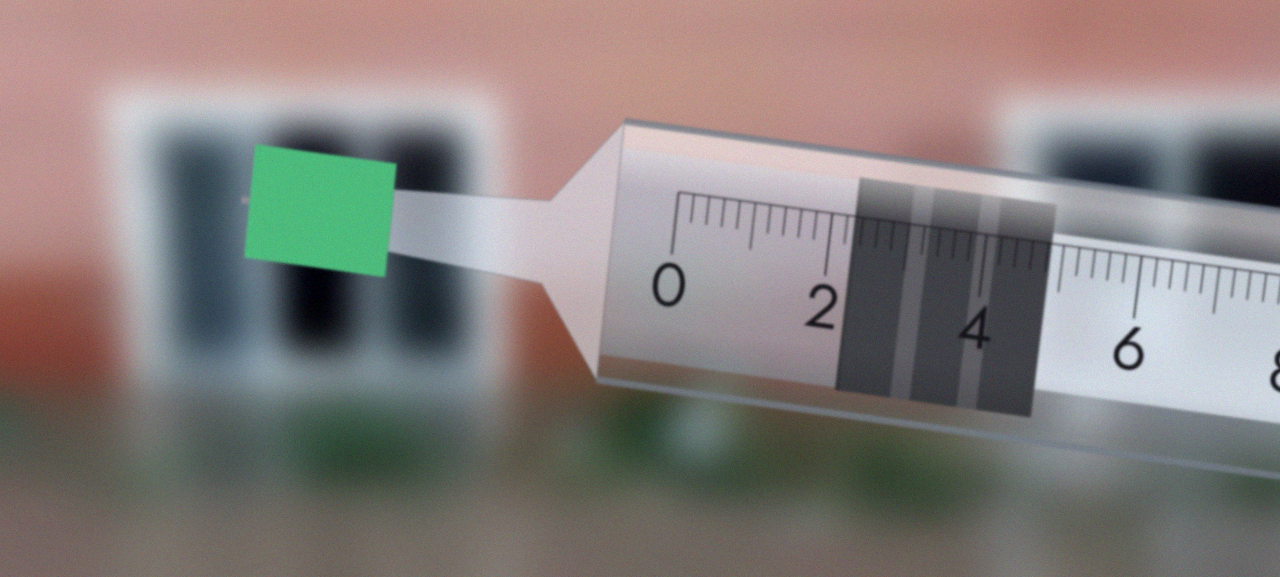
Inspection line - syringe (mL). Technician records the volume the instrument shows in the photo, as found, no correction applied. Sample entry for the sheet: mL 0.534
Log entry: mL 2.3
